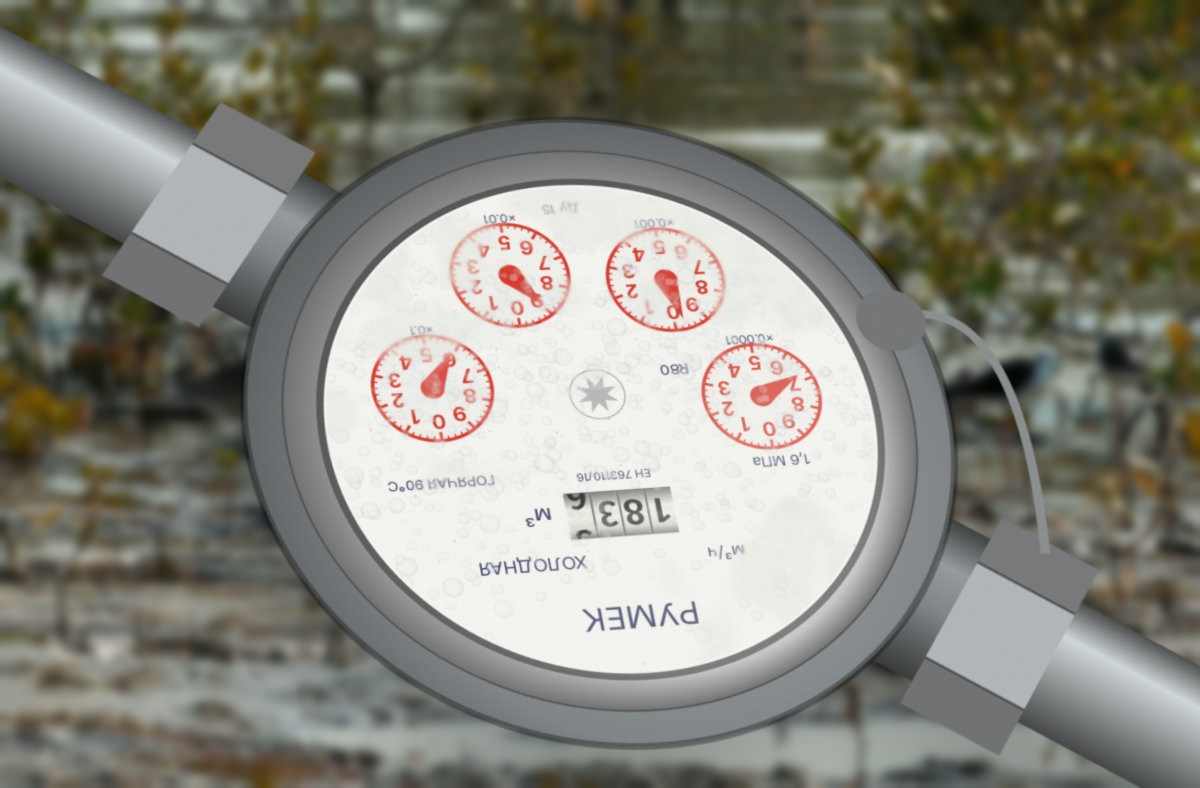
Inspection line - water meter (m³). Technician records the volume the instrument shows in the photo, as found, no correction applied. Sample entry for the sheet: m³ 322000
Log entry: m³ 1835.5896
